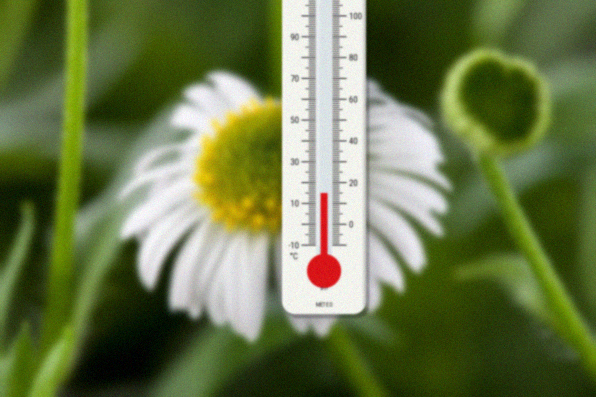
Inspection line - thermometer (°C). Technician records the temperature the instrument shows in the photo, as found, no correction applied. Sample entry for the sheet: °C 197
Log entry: °C 15
